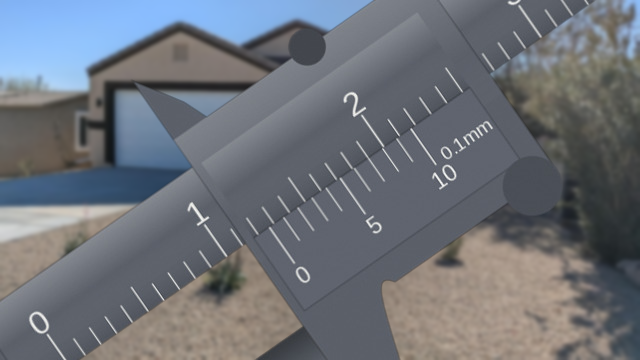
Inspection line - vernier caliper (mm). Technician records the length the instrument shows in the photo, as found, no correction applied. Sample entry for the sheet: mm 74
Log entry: mm 12.7
